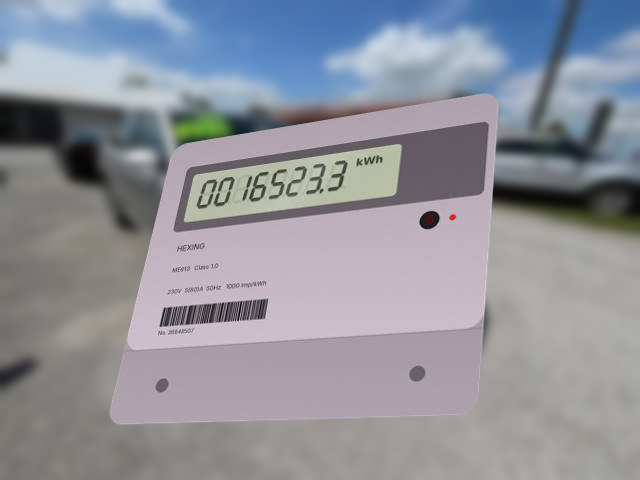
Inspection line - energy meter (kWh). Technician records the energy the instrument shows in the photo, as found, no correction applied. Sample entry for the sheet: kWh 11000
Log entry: kWh 16523.3
